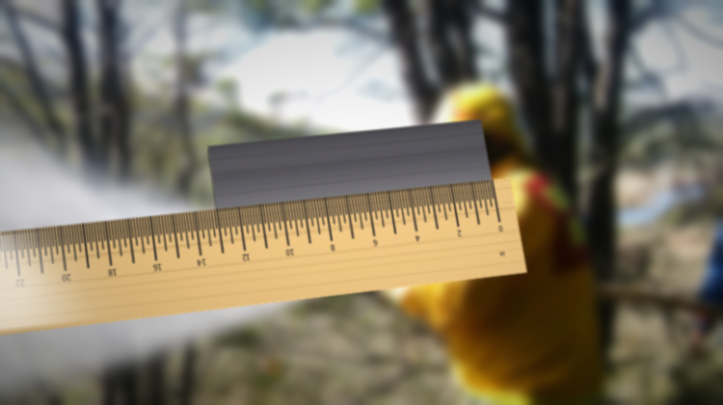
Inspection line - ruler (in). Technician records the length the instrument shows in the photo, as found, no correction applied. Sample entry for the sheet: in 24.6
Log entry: in 13
